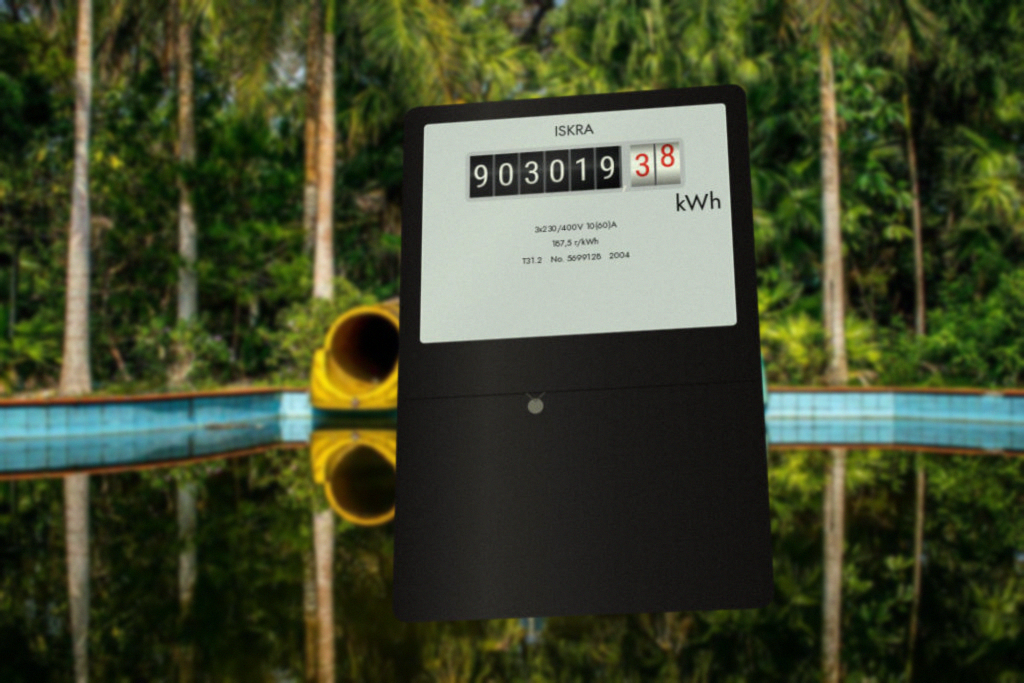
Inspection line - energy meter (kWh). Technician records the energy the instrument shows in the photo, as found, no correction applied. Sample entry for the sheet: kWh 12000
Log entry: kWh 903019.38
